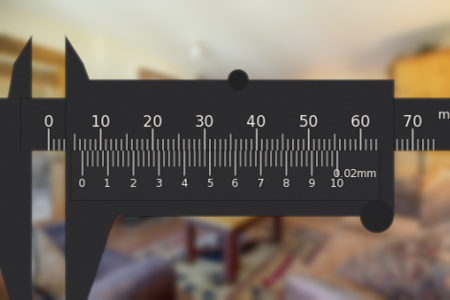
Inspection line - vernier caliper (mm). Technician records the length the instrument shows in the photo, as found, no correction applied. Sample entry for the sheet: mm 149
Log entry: mm 6.5
